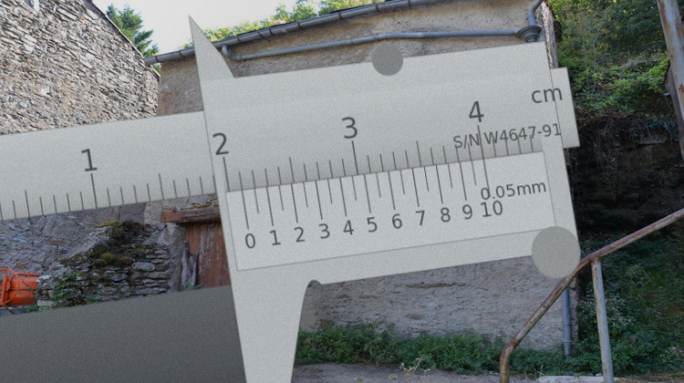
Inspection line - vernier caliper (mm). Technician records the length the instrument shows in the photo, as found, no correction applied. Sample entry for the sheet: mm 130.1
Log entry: mm 21.0
